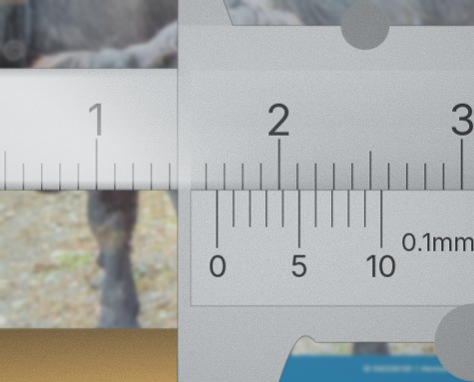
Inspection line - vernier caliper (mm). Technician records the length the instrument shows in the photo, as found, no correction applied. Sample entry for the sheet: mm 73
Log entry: mm 16.6
